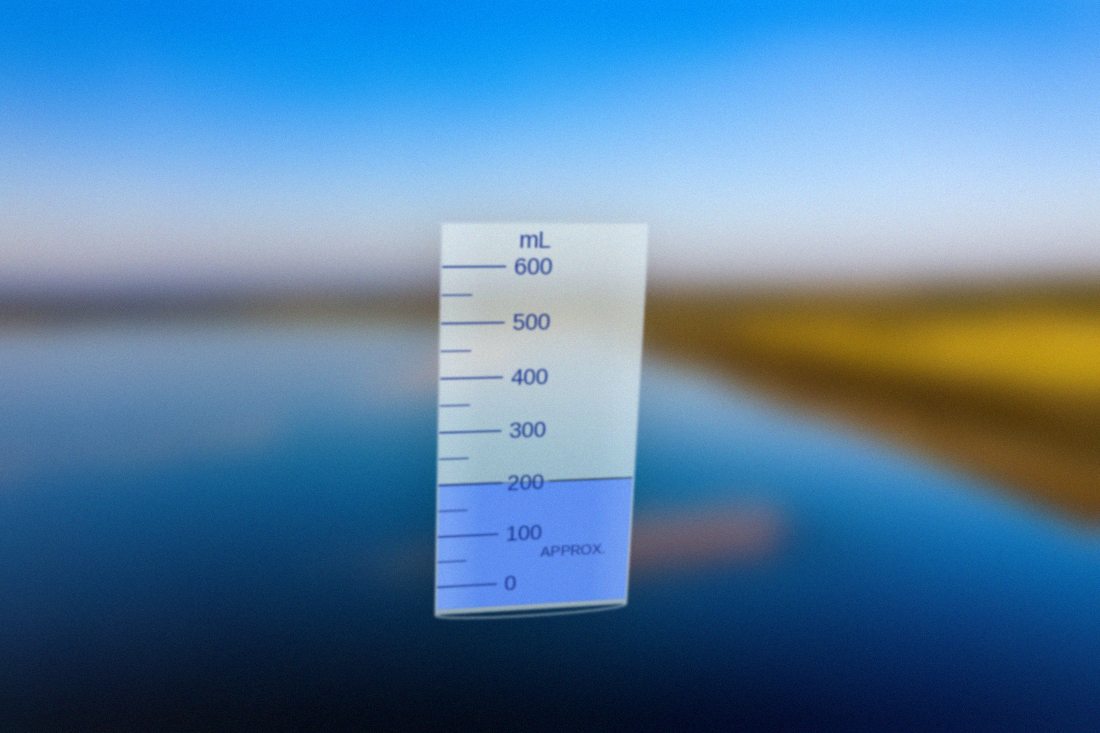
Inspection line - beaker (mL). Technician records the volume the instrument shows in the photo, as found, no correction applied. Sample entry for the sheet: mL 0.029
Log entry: mL 200
